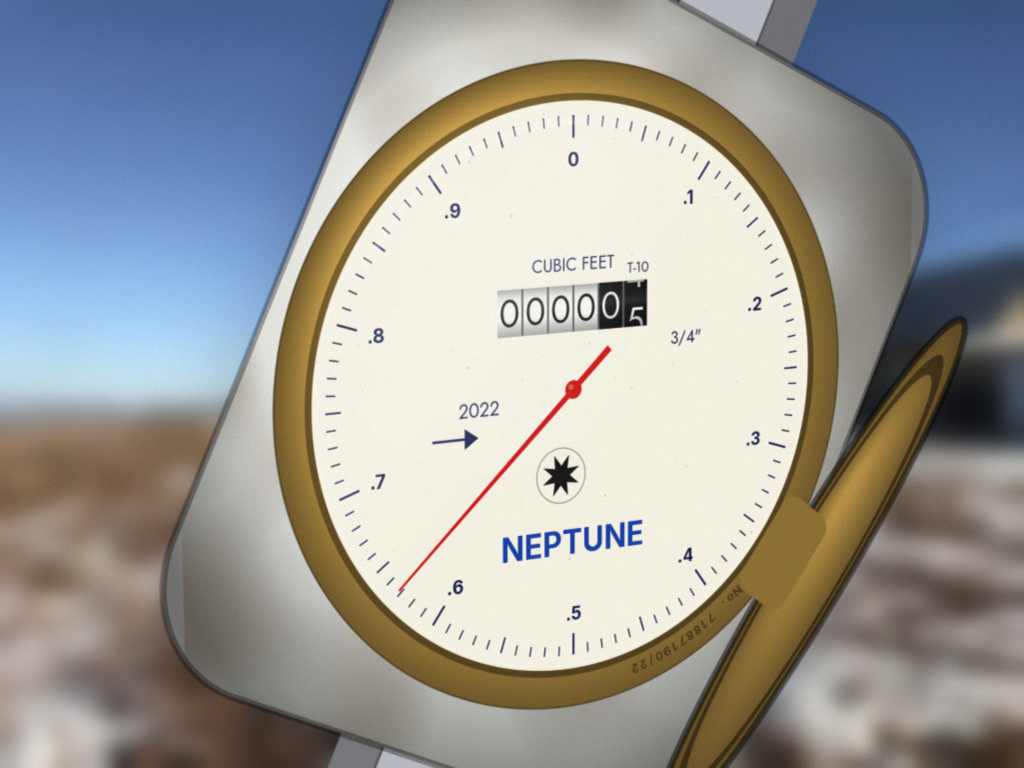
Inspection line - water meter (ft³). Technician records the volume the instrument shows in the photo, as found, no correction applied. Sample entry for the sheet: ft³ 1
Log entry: ft³ 4.63
